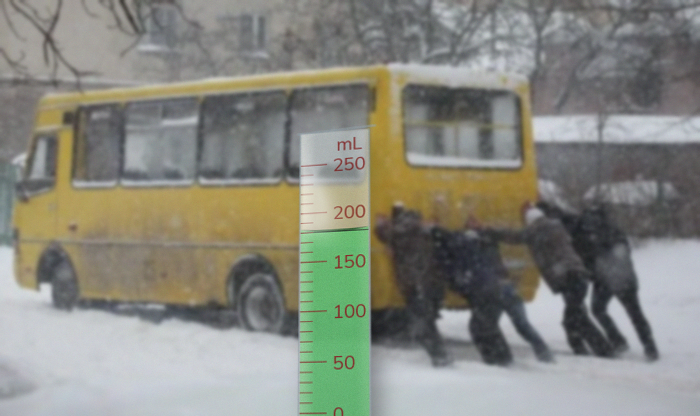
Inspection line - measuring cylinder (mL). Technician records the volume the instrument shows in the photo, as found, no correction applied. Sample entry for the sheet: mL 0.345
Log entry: mL 180
